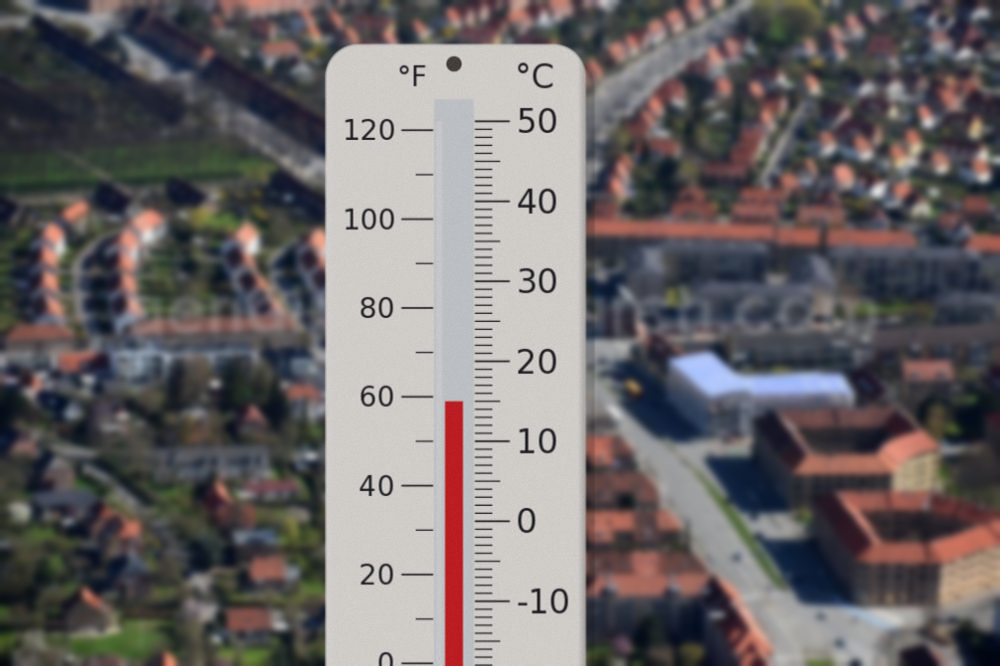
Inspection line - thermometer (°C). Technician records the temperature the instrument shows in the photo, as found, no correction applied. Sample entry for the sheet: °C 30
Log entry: °C 15
